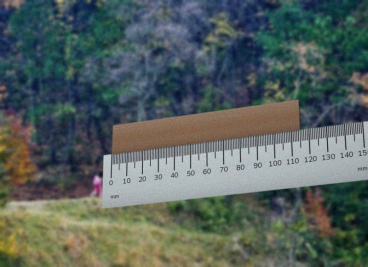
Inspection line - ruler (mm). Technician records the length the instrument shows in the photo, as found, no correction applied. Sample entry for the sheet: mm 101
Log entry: mm 115
